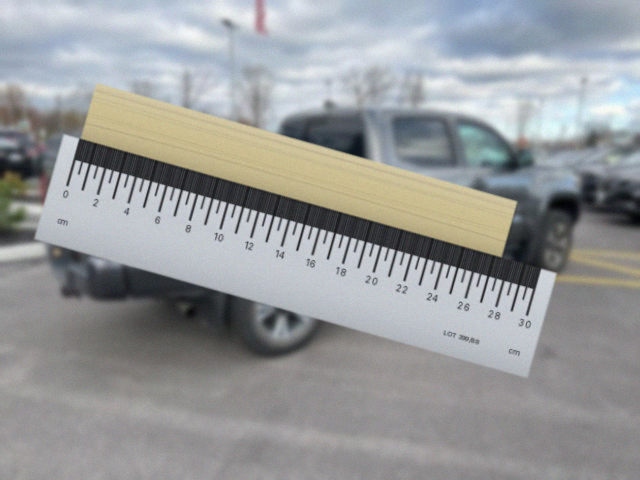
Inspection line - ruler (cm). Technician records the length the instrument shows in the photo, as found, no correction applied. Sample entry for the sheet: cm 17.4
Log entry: cm 27.5
